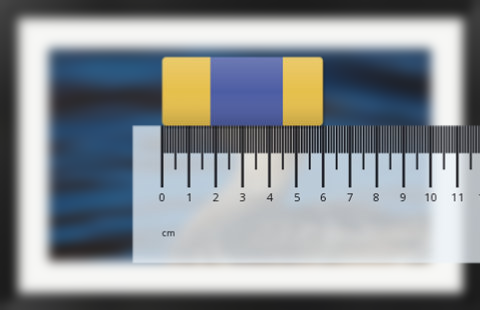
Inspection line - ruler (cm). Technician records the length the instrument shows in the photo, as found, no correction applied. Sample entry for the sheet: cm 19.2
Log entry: cm 6
